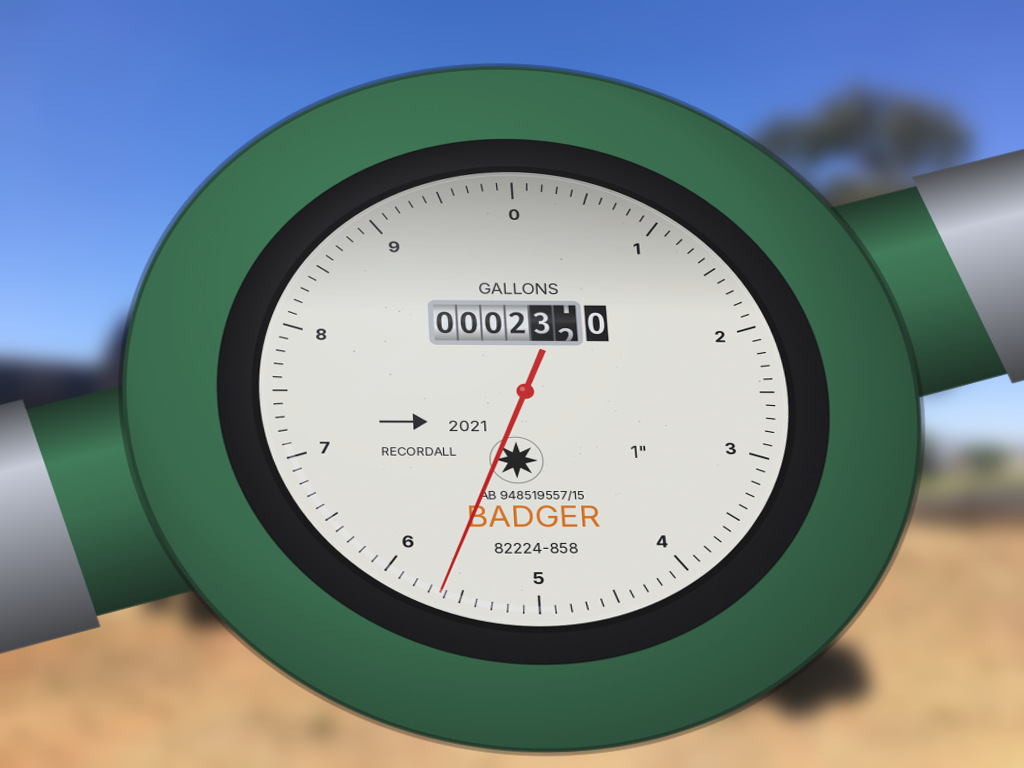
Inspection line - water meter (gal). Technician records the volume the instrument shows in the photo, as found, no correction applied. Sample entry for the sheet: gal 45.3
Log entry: gal 2315.6
